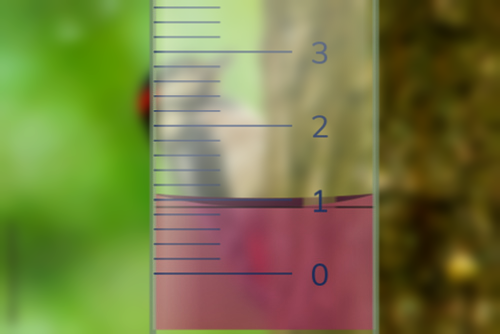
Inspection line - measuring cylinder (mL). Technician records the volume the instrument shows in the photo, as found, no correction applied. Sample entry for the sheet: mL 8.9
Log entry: mL 0.9
